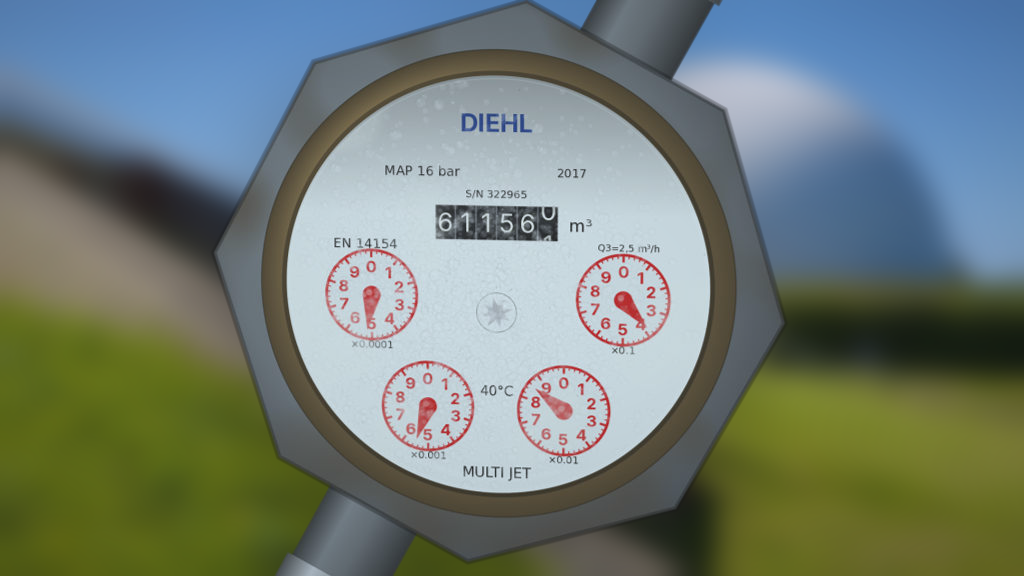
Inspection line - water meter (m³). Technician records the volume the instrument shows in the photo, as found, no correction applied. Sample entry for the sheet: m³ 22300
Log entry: m³ 611560.3855
